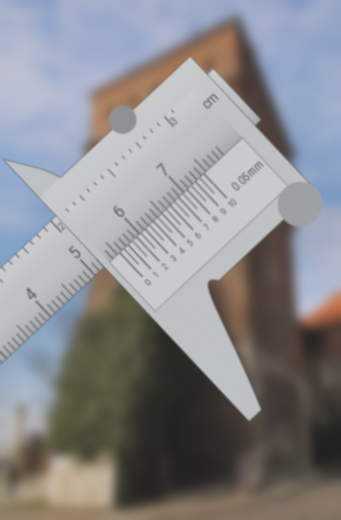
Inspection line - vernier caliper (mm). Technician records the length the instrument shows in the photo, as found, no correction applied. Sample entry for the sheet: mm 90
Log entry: mm 55.5
